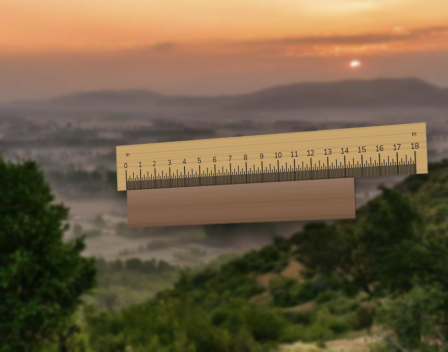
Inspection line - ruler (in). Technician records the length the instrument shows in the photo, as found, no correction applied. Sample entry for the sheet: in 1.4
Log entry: in 14.5
